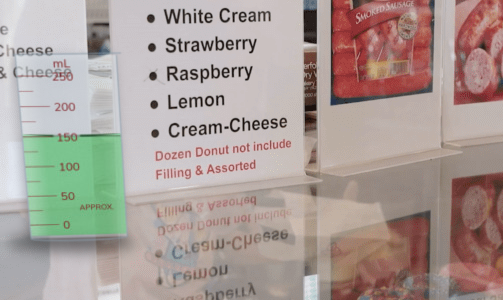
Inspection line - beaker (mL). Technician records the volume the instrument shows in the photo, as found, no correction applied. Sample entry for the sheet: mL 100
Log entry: mL 150
